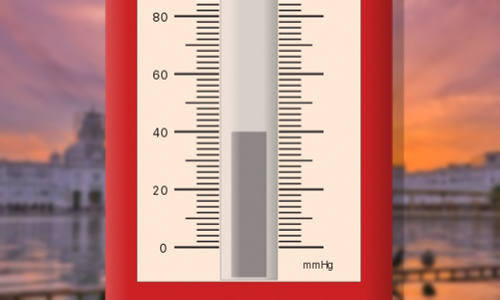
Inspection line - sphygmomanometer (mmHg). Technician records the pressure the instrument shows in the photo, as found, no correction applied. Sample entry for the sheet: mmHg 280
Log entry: mmHg 40
